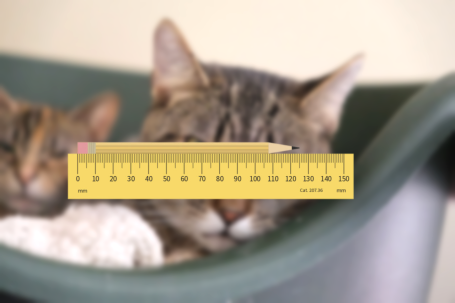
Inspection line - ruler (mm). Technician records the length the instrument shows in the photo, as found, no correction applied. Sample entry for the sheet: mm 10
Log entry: mm 125
